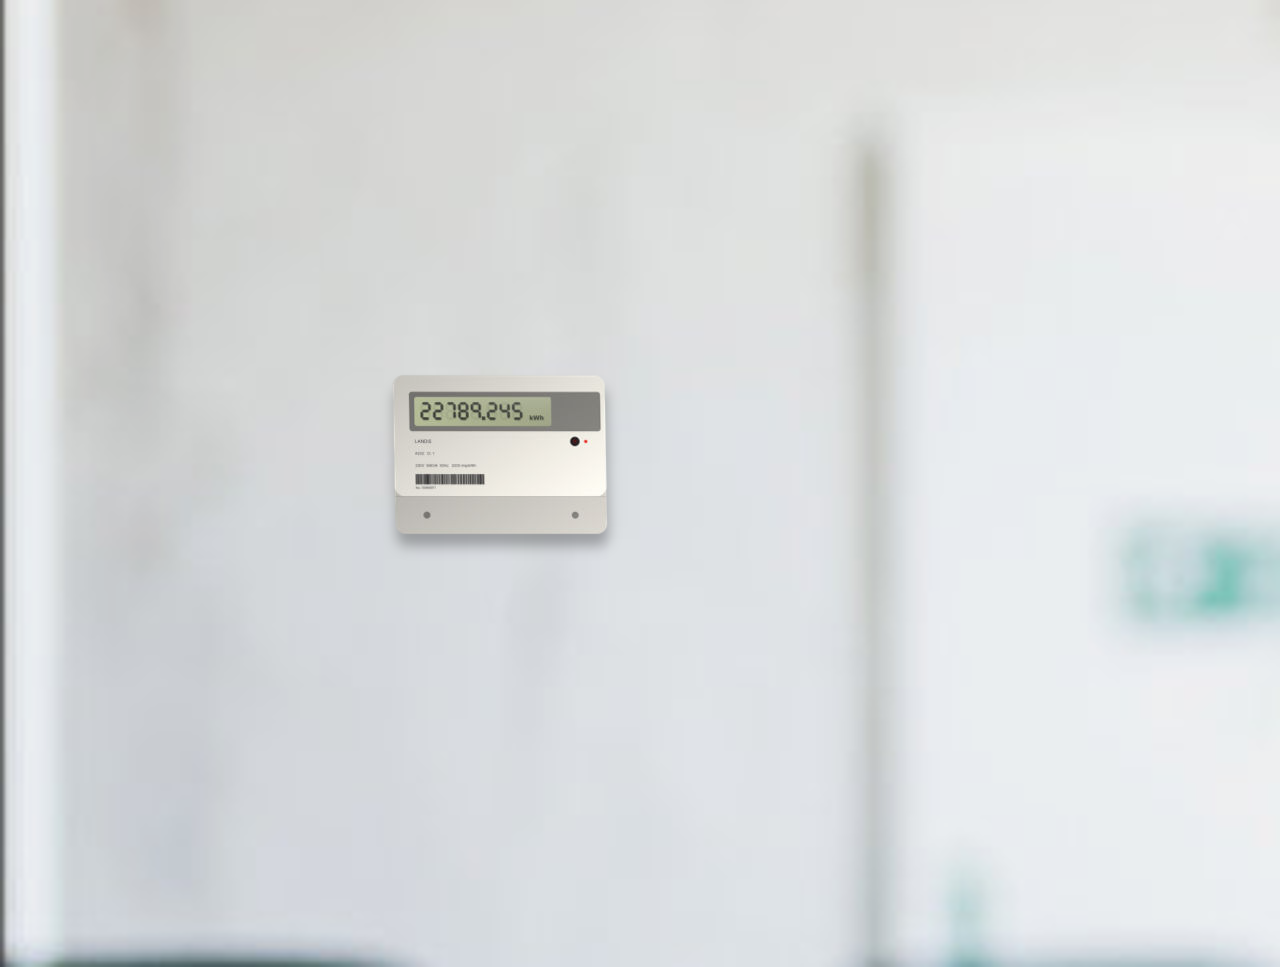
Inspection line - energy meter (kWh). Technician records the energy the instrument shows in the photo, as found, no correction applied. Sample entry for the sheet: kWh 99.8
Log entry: kWh 22789.245
